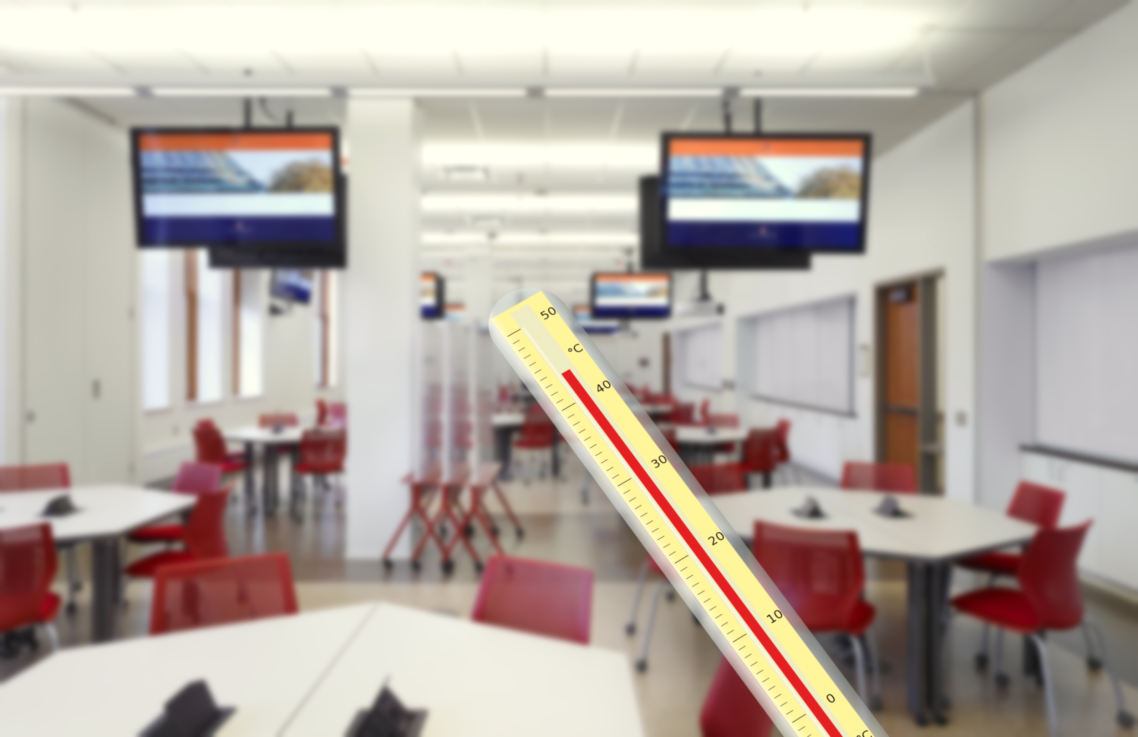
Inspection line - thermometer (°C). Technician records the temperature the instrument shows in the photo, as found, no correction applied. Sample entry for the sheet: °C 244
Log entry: °C 43.5
